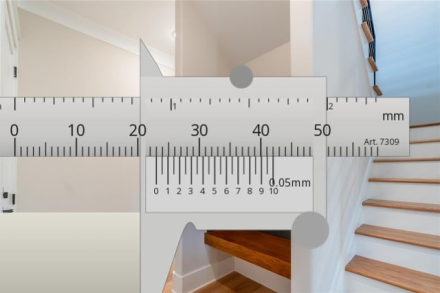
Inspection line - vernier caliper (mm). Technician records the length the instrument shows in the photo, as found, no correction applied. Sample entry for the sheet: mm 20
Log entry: mm 23.0
